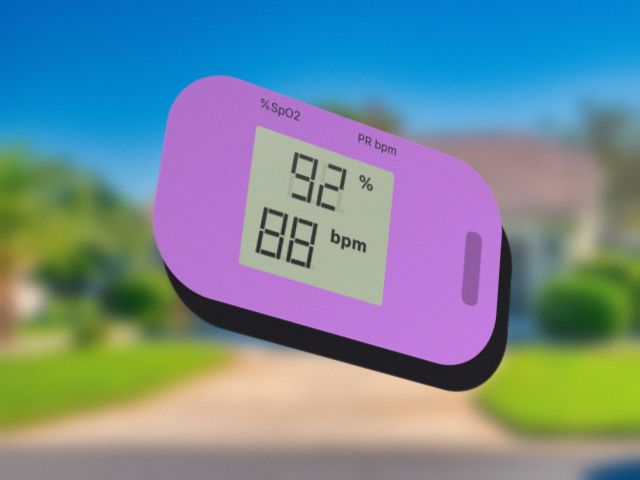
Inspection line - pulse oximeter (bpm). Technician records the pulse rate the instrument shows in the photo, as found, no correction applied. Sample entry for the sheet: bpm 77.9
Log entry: bpm 88
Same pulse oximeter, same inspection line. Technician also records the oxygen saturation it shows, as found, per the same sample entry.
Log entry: % 92
